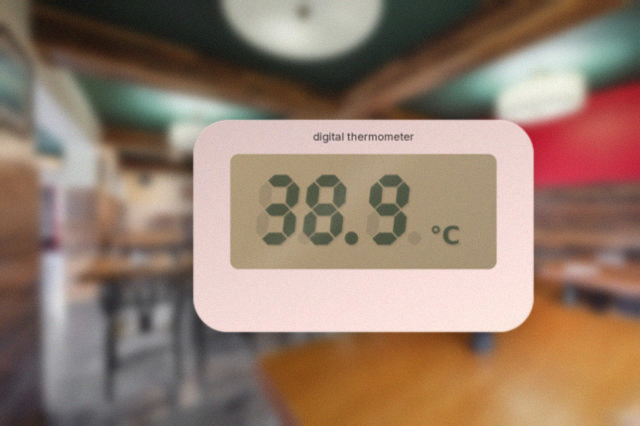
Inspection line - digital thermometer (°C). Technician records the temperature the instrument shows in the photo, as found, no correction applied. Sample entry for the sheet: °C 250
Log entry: °C 38.9
